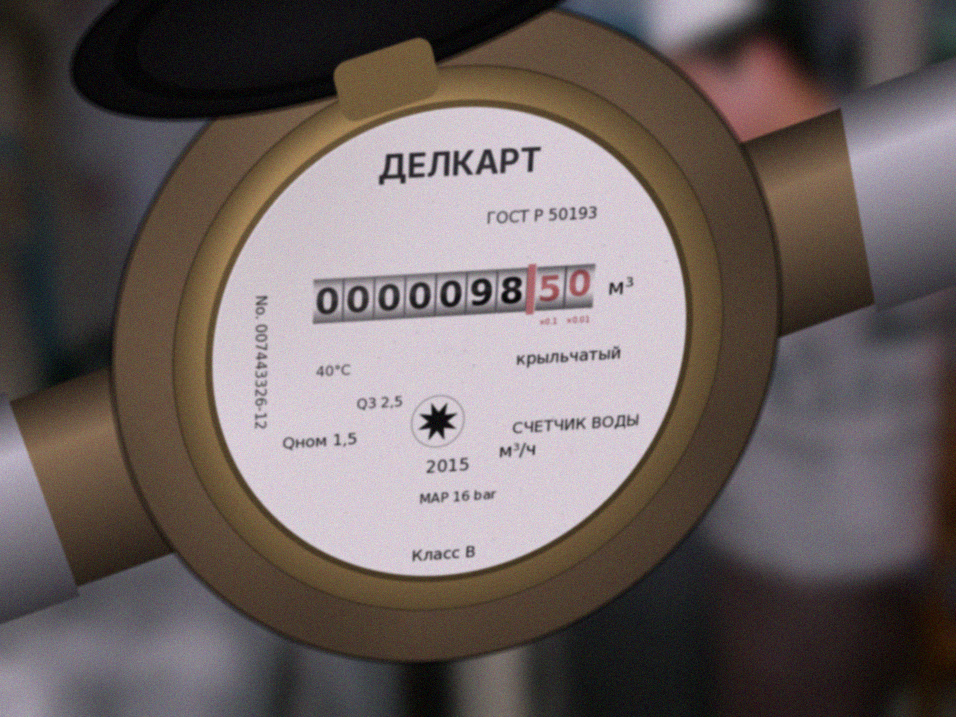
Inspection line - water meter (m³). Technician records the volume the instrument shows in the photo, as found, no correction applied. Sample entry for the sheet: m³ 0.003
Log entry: m³ 98.50
